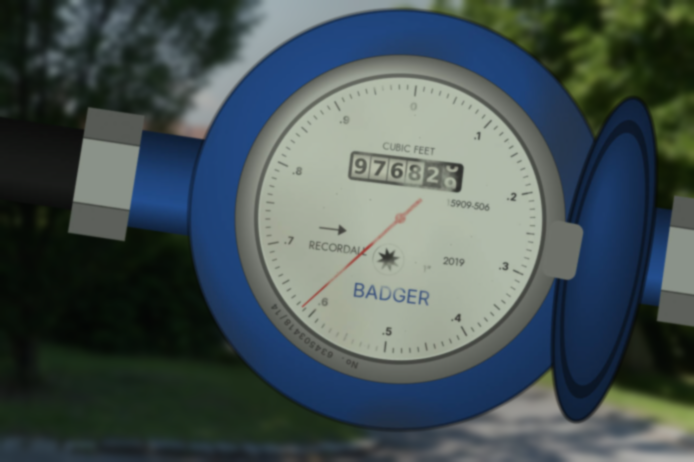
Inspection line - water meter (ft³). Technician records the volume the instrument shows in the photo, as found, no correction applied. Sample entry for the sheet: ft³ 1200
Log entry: ft³ 976828.61
